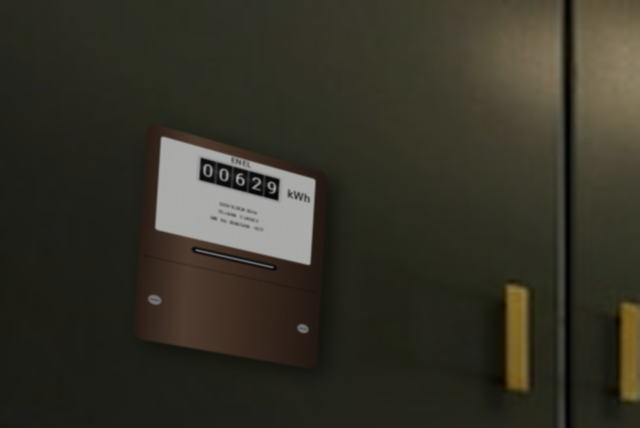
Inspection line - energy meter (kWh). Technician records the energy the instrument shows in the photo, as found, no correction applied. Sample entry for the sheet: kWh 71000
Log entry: kWh 629
